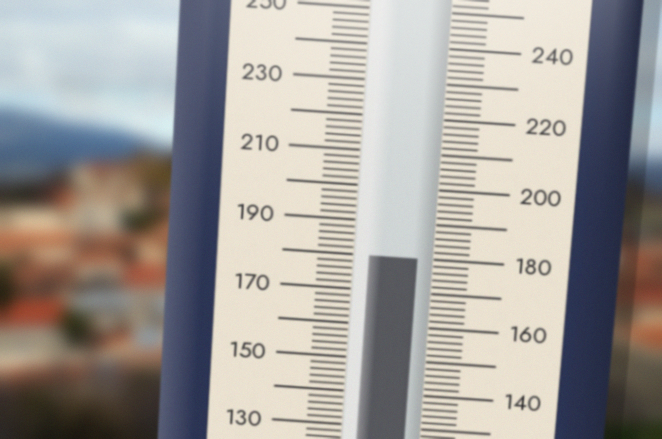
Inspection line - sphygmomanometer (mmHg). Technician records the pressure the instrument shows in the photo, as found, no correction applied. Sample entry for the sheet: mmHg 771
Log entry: mmHg 180
